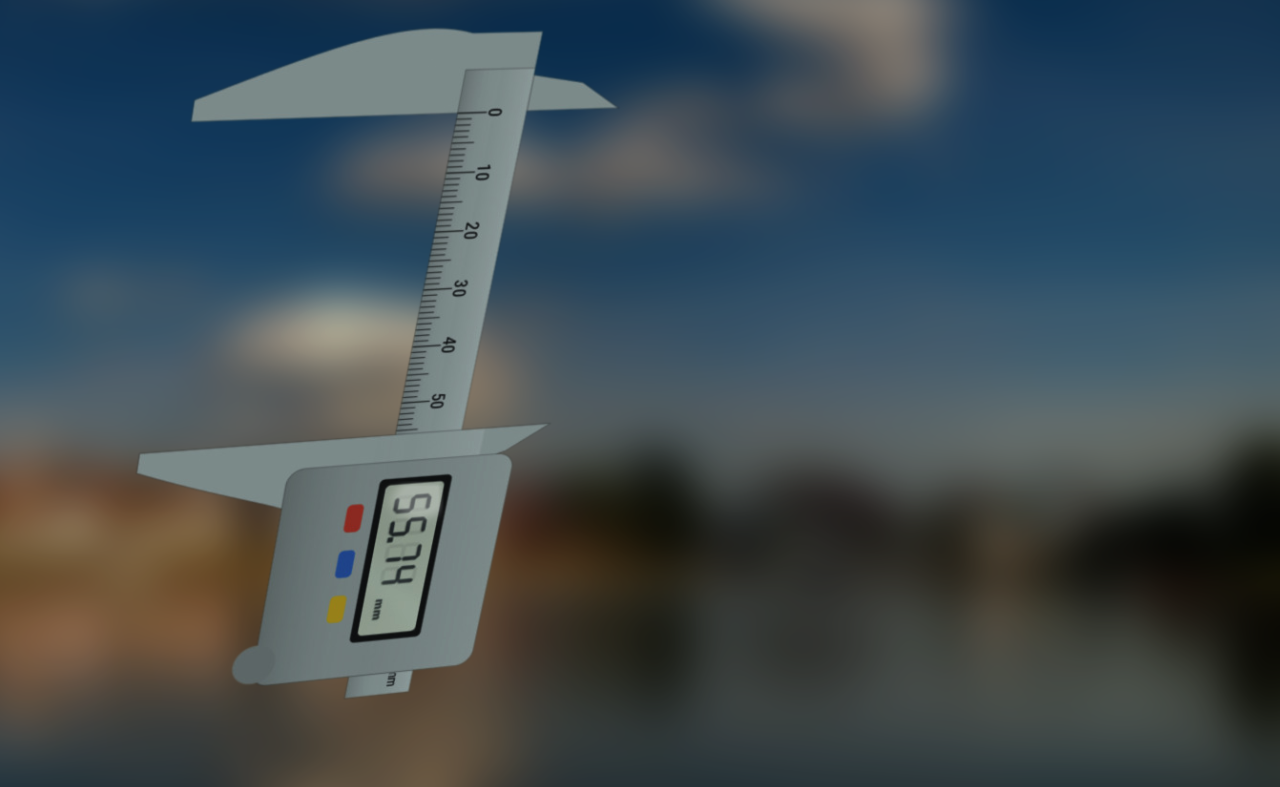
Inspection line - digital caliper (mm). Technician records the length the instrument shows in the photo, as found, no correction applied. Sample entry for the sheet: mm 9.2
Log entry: mm 55.74
